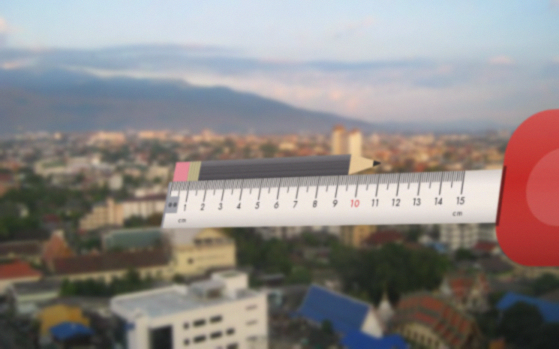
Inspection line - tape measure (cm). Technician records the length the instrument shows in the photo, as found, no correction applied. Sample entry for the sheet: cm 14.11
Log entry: cm 11
